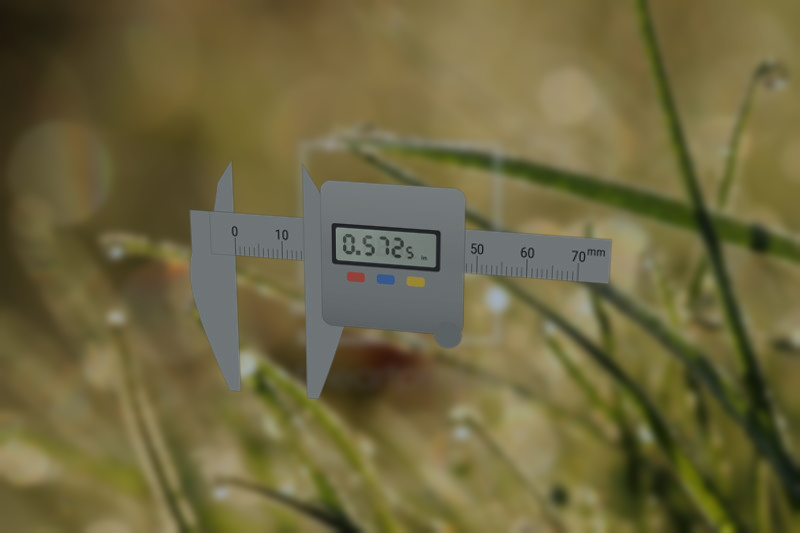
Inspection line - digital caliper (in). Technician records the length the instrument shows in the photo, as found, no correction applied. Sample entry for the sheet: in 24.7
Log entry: in 0.5725
